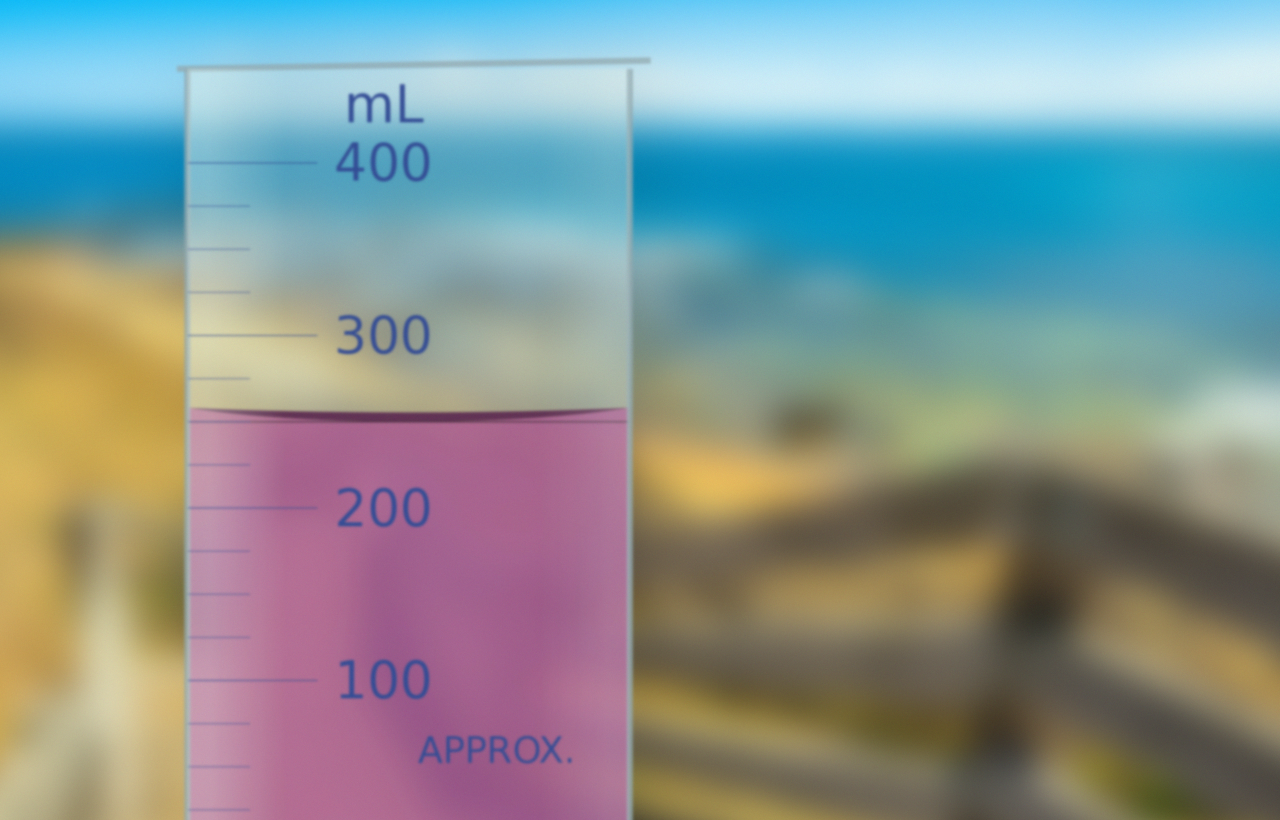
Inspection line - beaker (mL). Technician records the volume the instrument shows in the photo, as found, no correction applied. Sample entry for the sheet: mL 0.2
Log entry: mL 250
